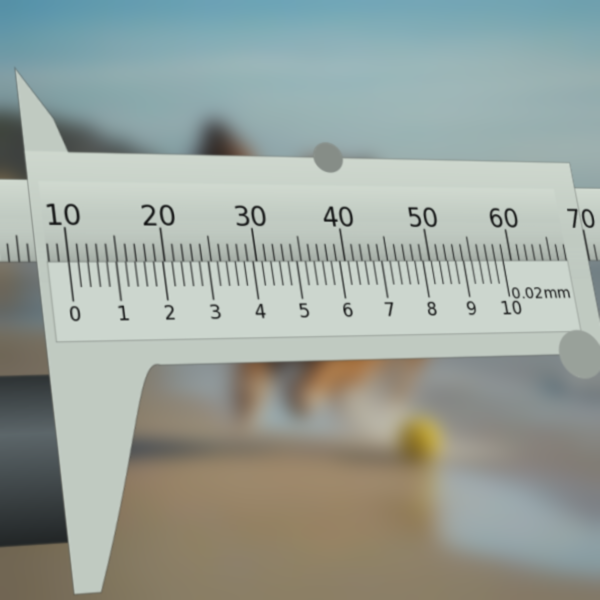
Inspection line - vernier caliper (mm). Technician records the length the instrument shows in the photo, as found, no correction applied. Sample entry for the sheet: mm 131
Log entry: mm 10.0
